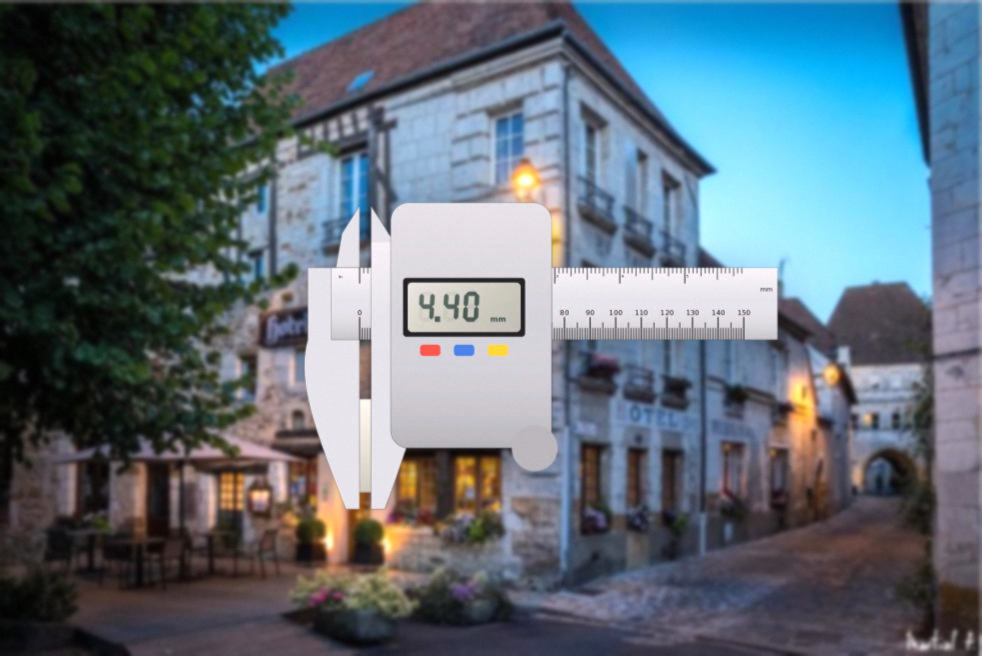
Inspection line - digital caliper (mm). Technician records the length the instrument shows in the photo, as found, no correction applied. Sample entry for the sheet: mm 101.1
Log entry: mm 4.40
